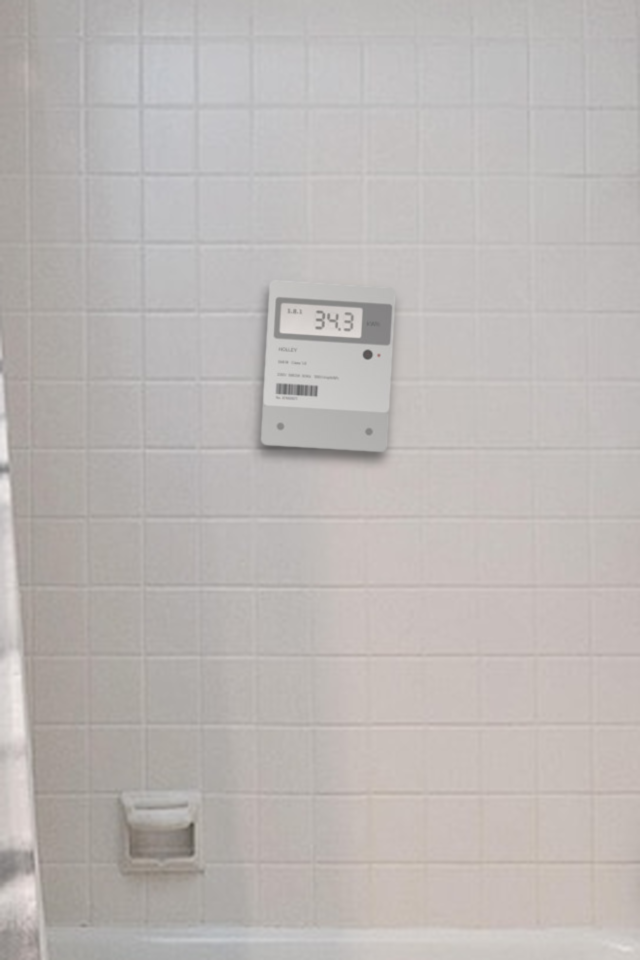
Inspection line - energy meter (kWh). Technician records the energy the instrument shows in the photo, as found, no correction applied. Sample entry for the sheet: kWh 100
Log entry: kWh 34.3
